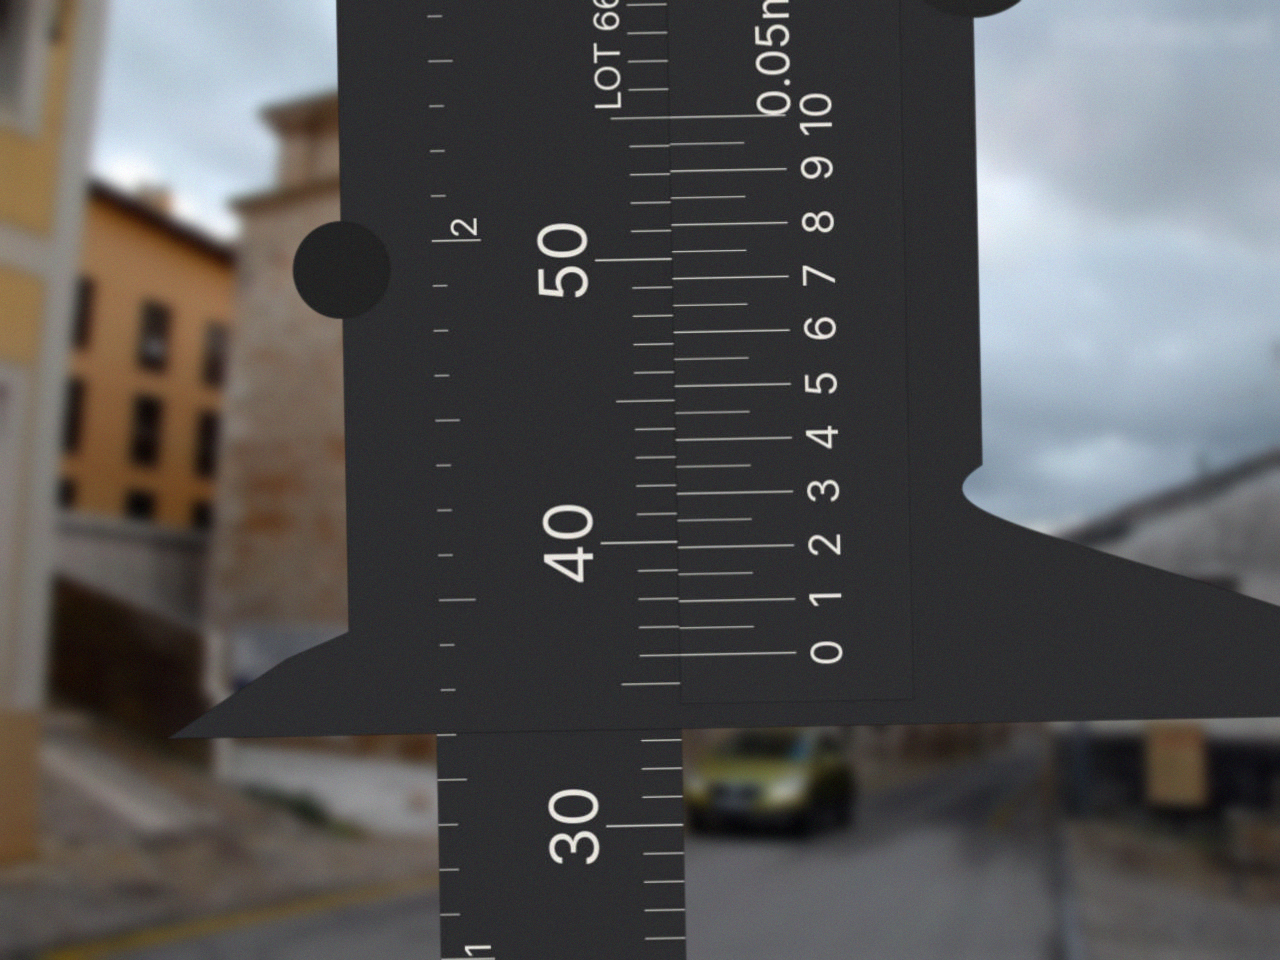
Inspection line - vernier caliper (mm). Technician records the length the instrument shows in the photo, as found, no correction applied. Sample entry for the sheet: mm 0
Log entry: mm 36.00
